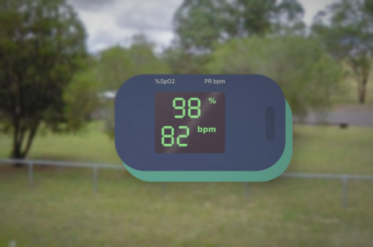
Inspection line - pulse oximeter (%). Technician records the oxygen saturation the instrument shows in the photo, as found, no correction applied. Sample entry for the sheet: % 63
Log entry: % 98
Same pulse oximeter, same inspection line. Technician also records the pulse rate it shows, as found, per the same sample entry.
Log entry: bpm 82
